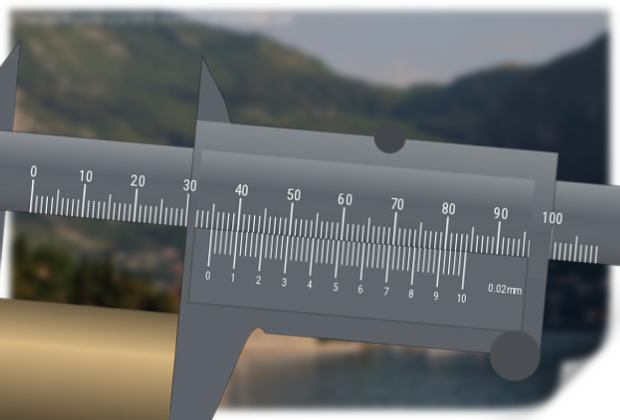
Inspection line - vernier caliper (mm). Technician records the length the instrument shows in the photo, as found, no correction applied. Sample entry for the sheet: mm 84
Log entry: mm 35.0
